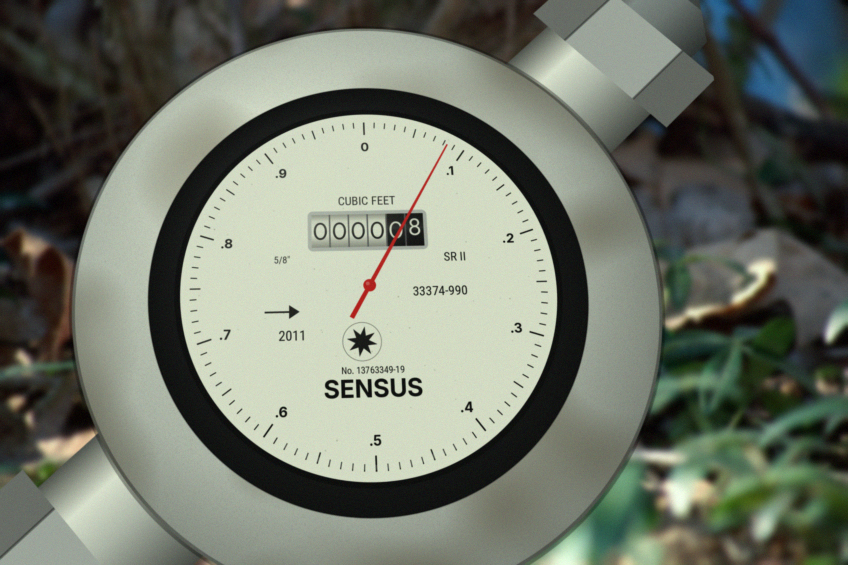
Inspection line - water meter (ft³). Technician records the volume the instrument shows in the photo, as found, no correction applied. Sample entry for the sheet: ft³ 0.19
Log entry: ft³ 8.08
